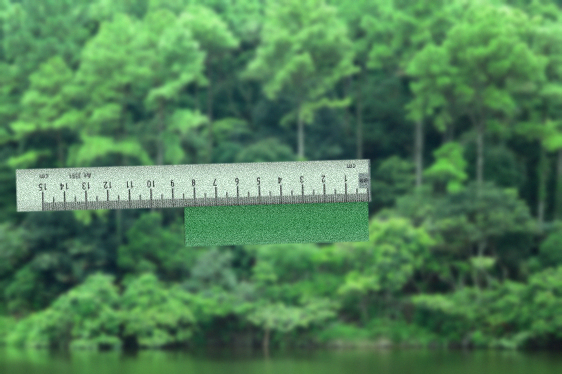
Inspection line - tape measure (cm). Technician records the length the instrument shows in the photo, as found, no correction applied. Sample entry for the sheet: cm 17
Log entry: cm 8.5
